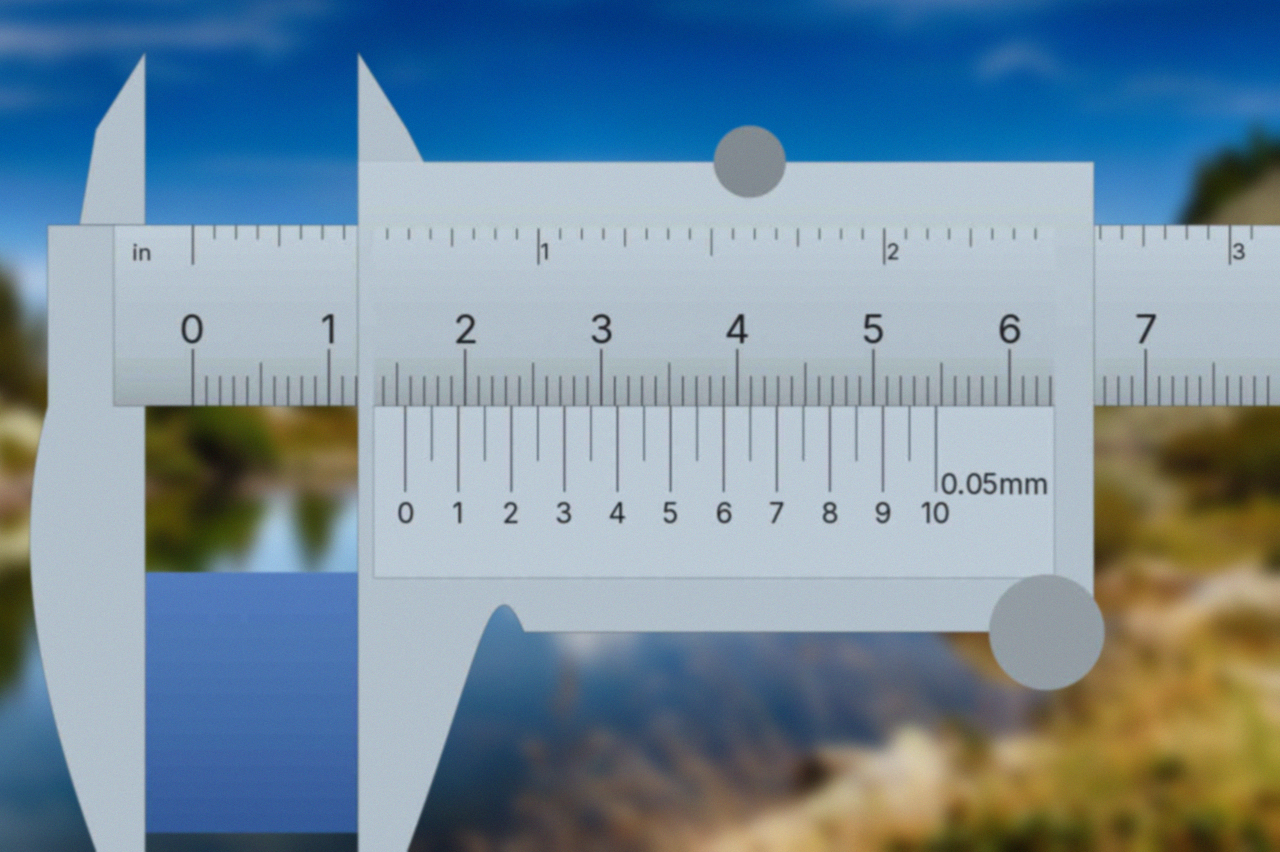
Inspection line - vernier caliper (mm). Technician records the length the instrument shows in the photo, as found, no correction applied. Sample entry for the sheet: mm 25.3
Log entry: mm 15.6
